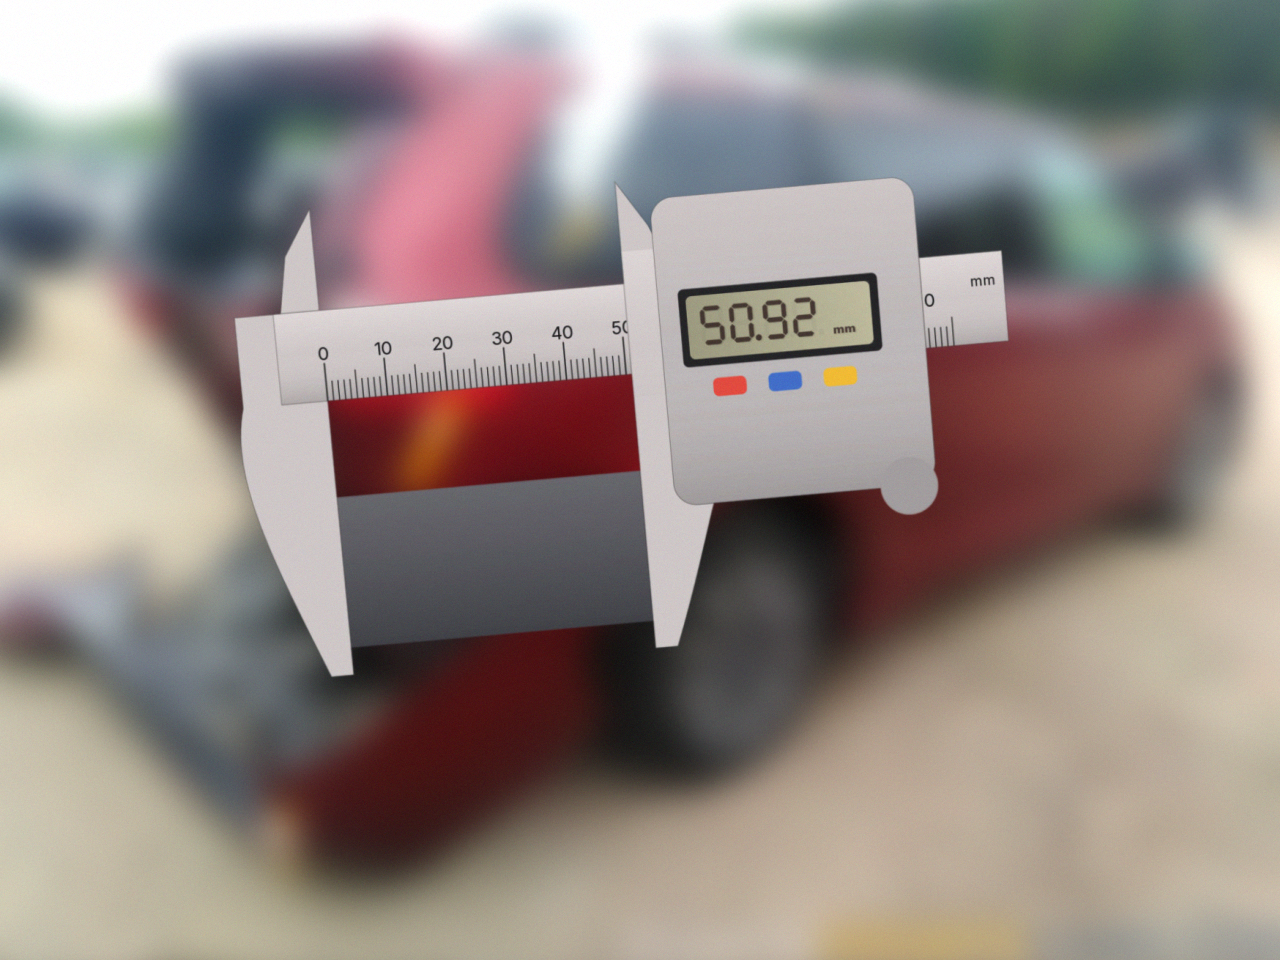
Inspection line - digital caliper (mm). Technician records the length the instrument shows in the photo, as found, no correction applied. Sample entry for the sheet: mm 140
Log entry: mm 50.92
